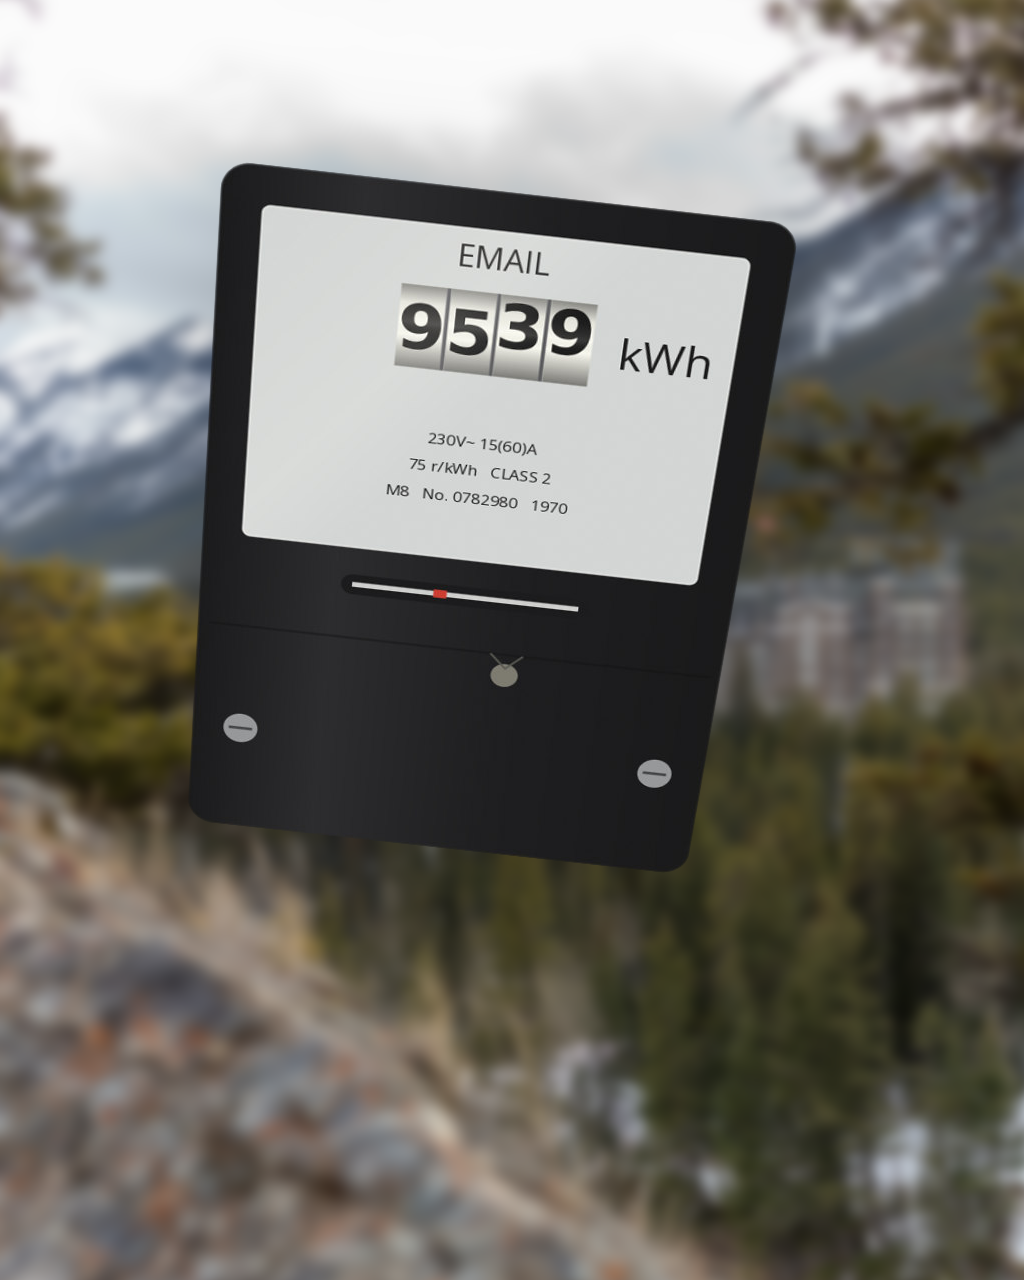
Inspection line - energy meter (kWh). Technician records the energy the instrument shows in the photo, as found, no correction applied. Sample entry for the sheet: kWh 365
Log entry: kWh 9539
